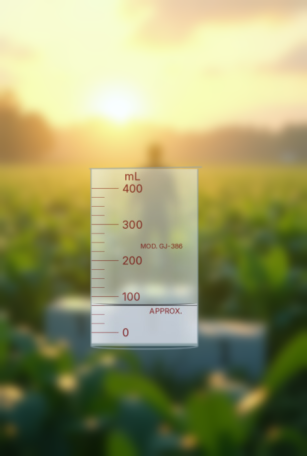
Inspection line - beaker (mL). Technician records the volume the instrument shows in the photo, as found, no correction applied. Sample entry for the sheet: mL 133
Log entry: mL 75
